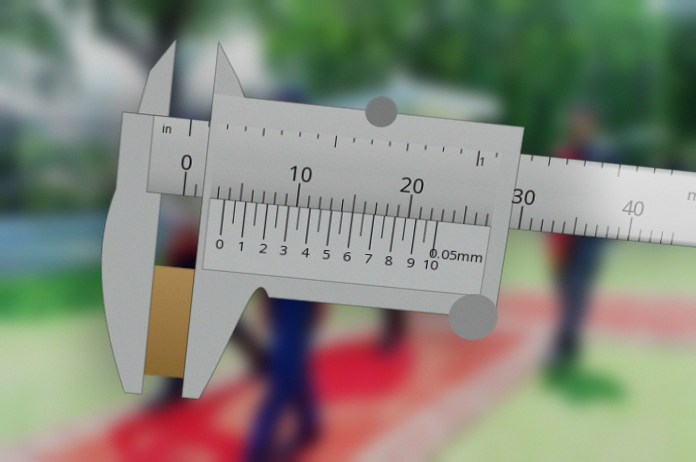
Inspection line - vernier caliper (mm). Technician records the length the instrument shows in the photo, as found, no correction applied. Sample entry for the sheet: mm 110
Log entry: mm 3.6
